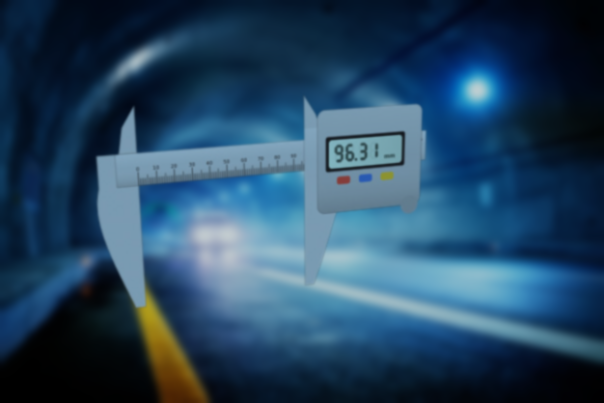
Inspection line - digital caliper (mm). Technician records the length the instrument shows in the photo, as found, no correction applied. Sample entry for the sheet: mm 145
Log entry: mm 96.31
